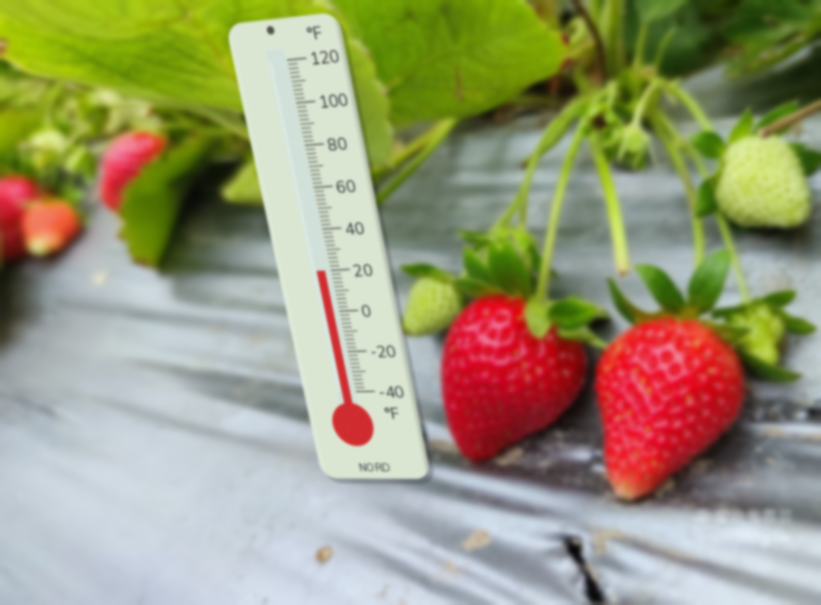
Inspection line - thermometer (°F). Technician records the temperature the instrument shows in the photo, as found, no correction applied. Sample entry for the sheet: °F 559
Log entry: °F 20
